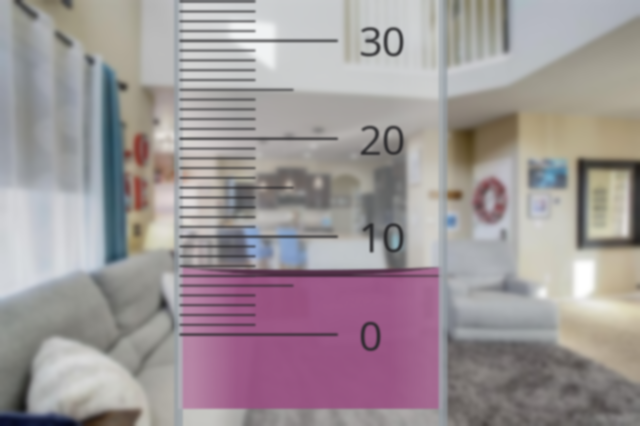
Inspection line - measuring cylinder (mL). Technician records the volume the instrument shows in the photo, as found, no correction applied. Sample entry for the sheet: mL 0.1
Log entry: mL 6
